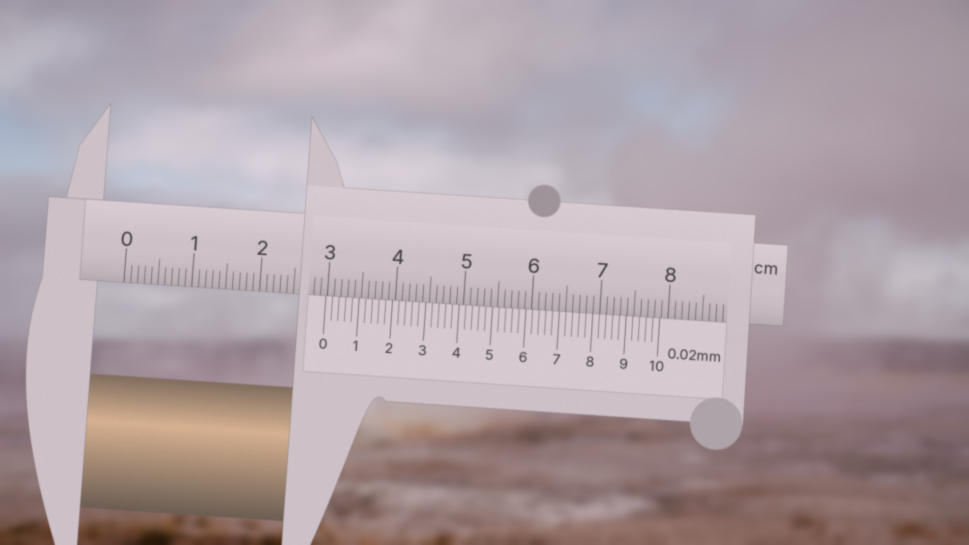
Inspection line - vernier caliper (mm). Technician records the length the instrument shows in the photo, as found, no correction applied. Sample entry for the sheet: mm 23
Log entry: mm 29.8
